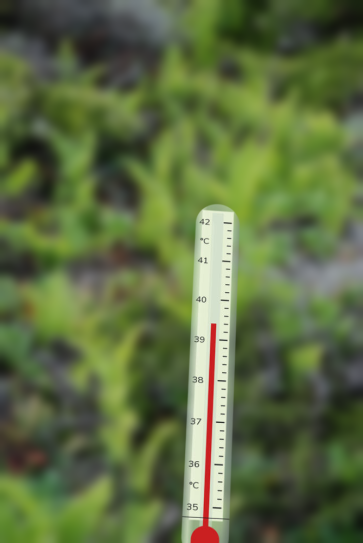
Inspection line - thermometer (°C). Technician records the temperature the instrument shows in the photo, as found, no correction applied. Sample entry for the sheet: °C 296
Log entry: °C 39.4
